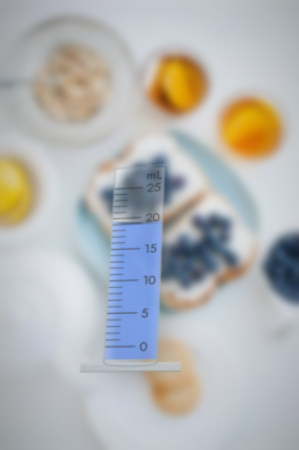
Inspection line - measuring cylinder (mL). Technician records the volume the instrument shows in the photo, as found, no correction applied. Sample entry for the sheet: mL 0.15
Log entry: mL 19
